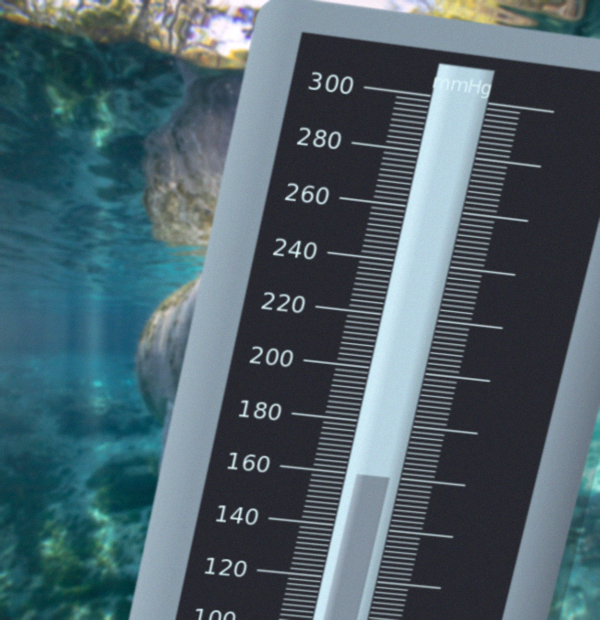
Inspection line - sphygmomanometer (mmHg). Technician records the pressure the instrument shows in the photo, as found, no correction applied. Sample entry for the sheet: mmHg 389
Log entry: mmHg 160
